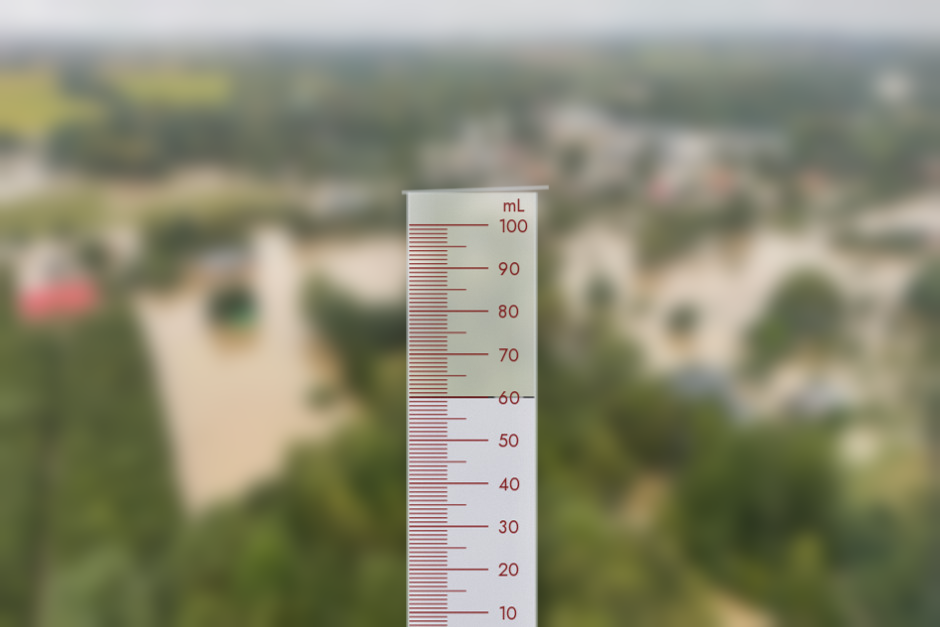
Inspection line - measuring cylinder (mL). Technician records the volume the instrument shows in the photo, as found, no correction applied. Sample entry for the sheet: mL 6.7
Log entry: mL 60
